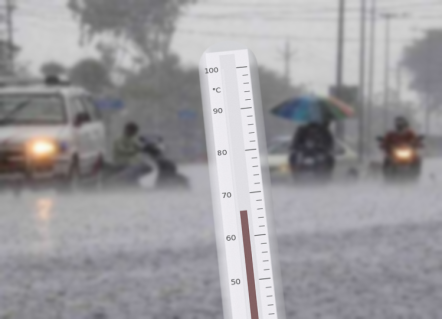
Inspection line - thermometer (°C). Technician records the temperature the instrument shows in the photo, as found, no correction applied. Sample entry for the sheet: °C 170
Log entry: °C 66
